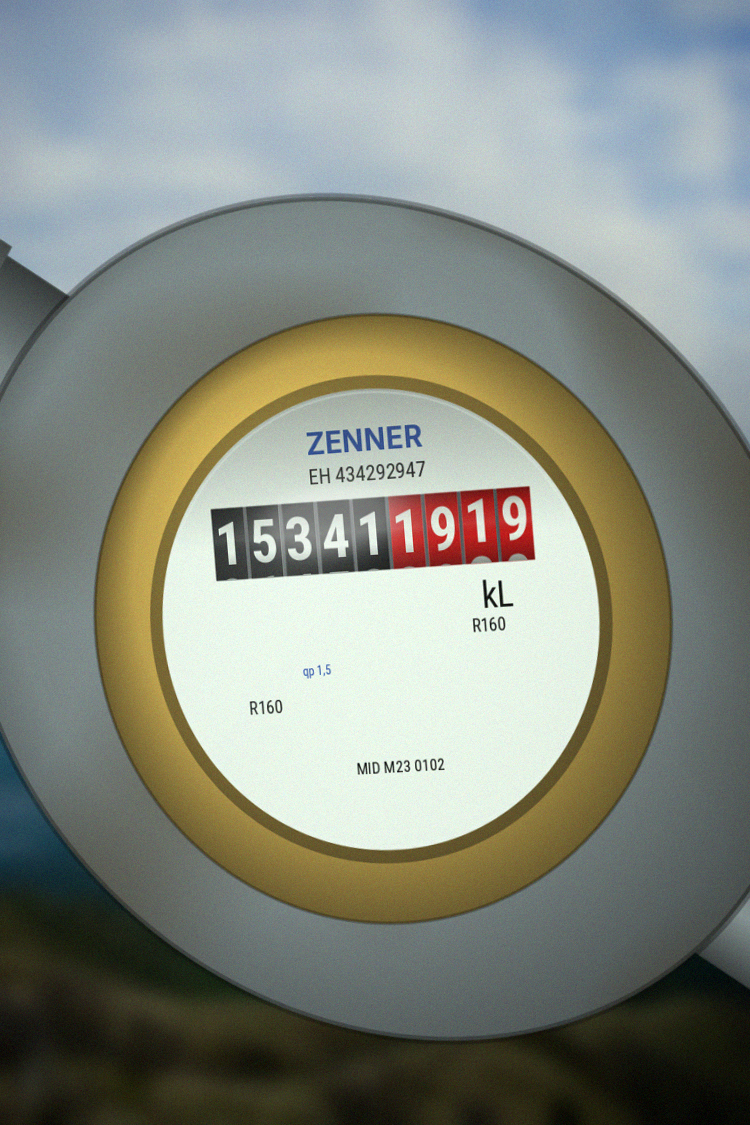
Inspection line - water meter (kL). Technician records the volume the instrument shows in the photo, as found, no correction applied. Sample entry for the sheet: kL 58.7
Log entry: kL 15341.1919
